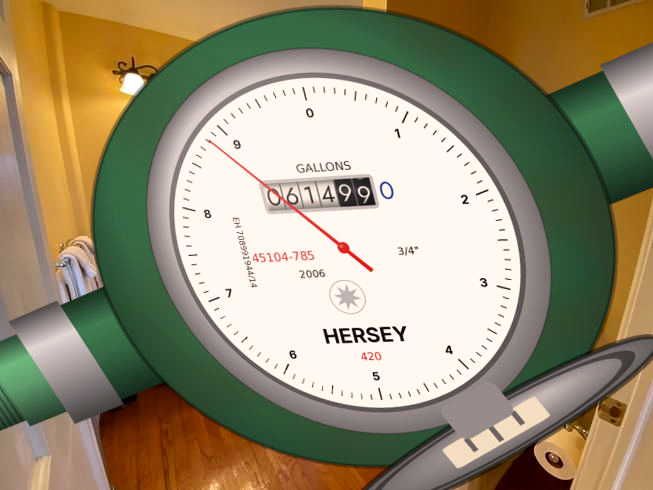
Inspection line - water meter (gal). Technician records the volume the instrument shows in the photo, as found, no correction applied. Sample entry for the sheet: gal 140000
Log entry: gal 614988.8
